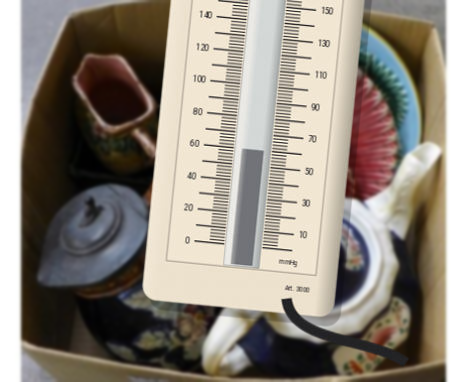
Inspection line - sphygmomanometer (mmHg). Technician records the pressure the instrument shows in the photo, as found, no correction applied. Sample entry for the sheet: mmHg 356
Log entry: mmHg 60
